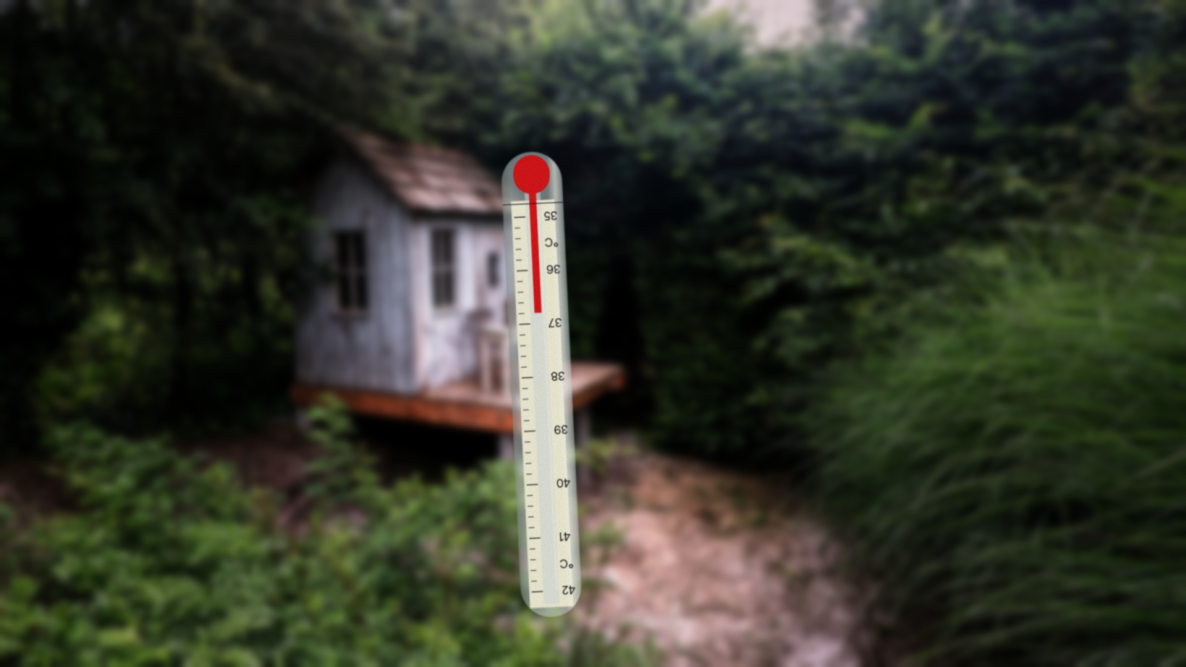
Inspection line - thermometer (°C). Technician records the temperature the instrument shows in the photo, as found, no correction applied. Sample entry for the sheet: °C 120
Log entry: °C 36.8
